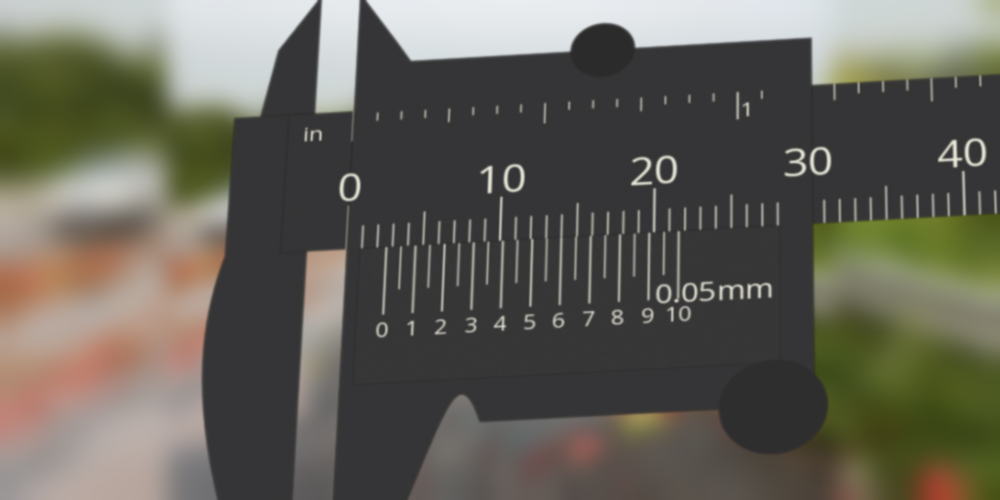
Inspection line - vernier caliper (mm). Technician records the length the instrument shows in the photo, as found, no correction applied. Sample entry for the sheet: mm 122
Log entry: mm 2.6
